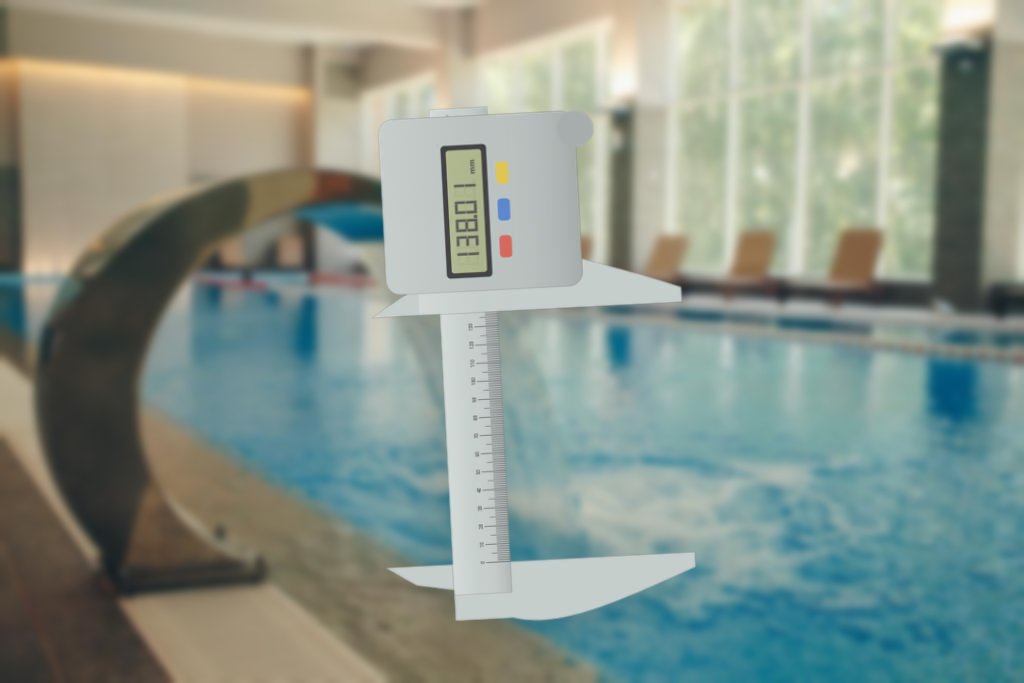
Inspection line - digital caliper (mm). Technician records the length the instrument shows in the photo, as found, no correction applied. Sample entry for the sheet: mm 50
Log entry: mm 138.01
